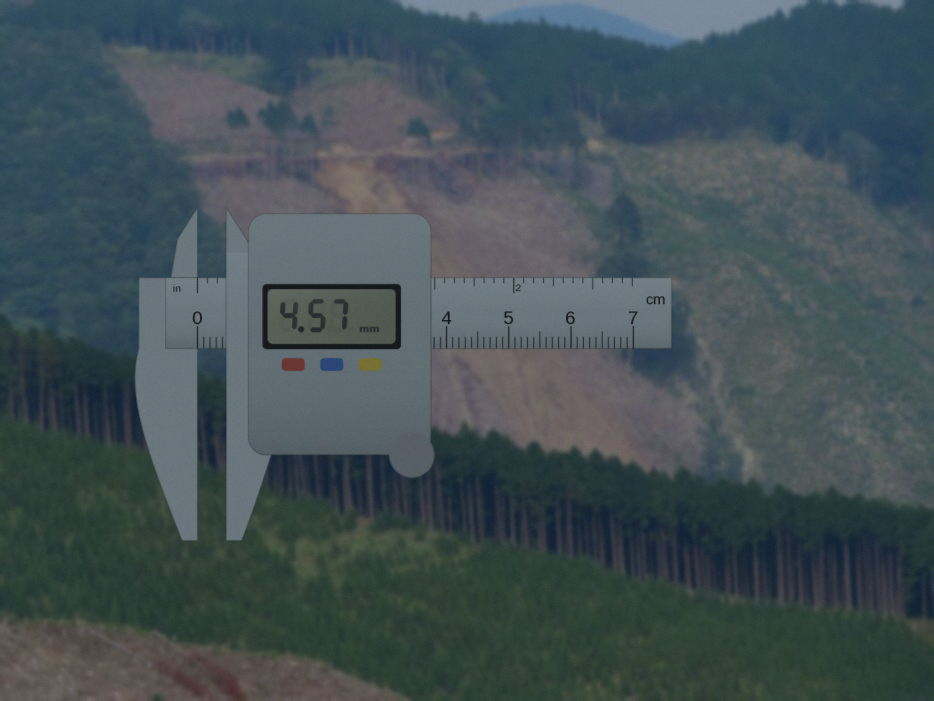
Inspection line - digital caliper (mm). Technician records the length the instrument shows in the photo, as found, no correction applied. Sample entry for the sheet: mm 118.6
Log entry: mm 4.57
